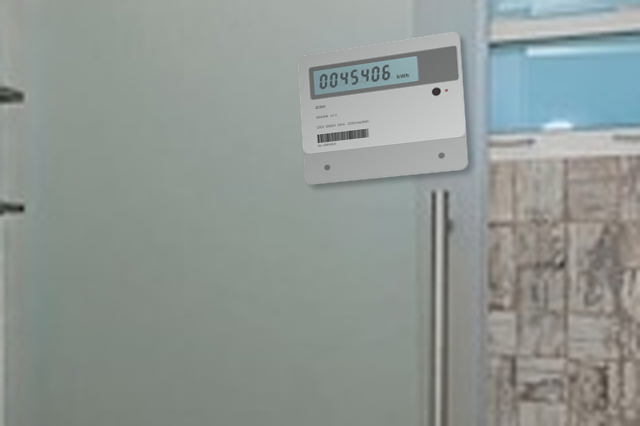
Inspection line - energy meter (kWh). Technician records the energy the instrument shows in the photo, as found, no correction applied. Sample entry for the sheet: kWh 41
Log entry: kWh 45406
